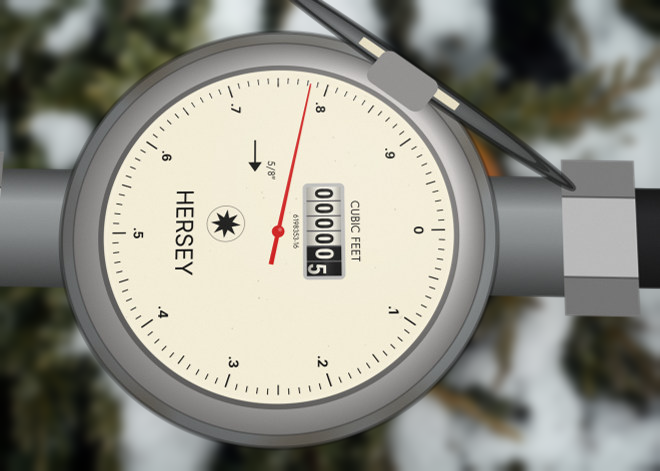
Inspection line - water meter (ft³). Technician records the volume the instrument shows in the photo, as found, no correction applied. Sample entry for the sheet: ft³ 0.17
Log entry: ft³ 4.78
